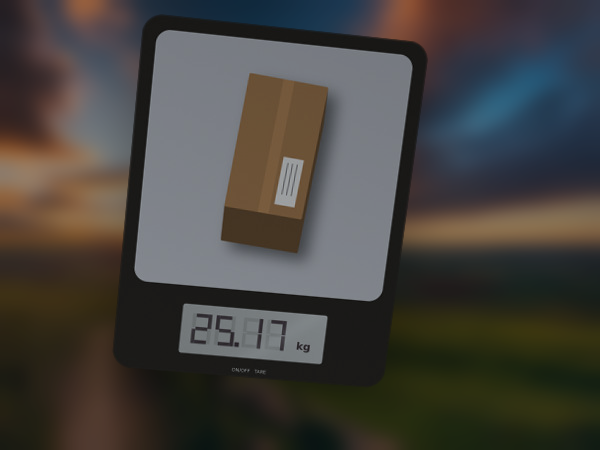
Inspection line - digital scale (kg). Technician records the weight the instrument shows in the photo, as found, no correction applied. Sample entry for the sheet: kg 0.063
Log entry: kg 25.17
